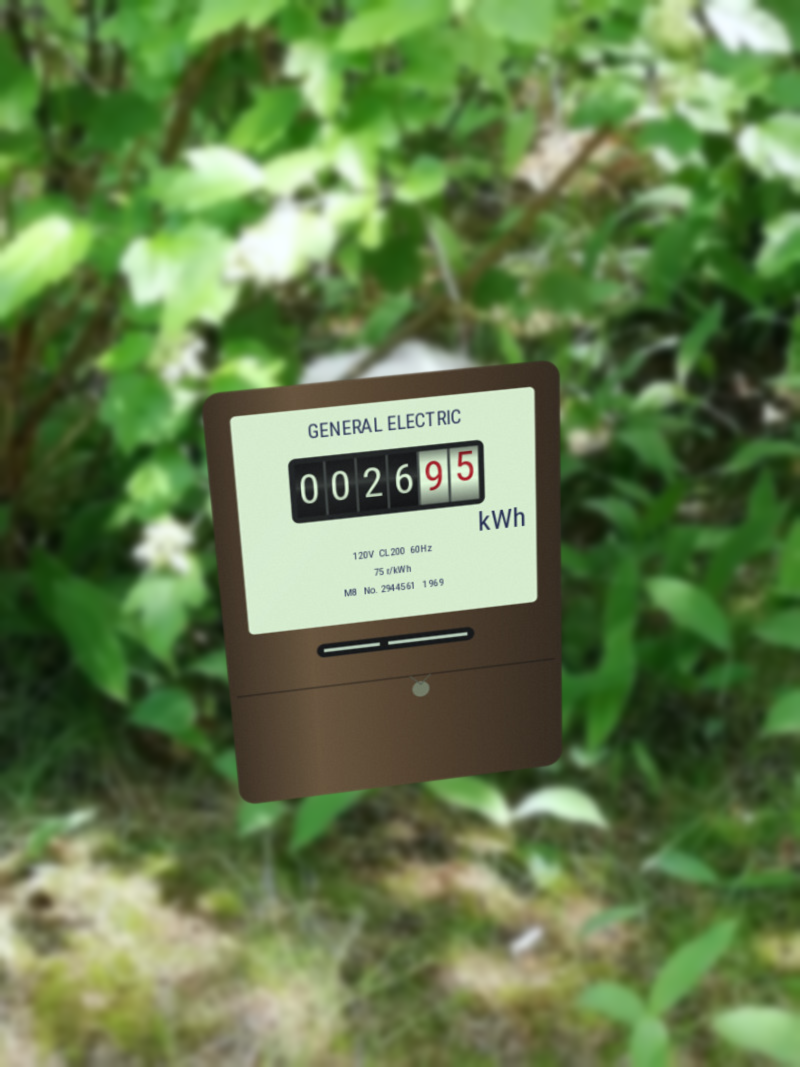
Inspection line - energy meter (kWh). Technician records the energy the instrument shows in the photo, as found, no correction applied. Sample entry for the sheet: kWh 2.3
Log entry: kWh 26.95
